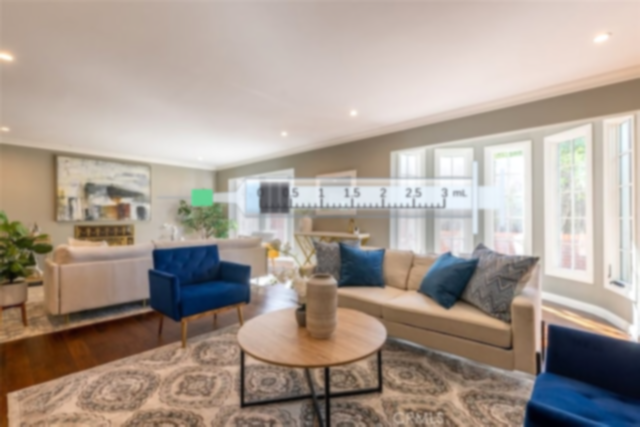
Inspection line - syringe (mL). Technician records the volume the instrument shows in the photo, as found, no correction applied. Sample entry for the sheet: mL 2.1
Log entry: mL 0
